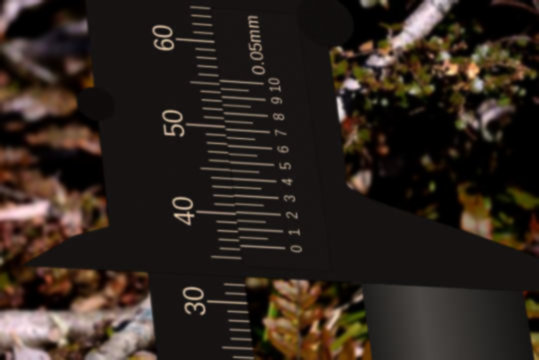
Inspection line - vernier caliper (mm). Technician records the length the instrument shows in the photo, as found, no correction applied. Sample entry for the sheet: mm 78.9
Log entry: mm 36.4
